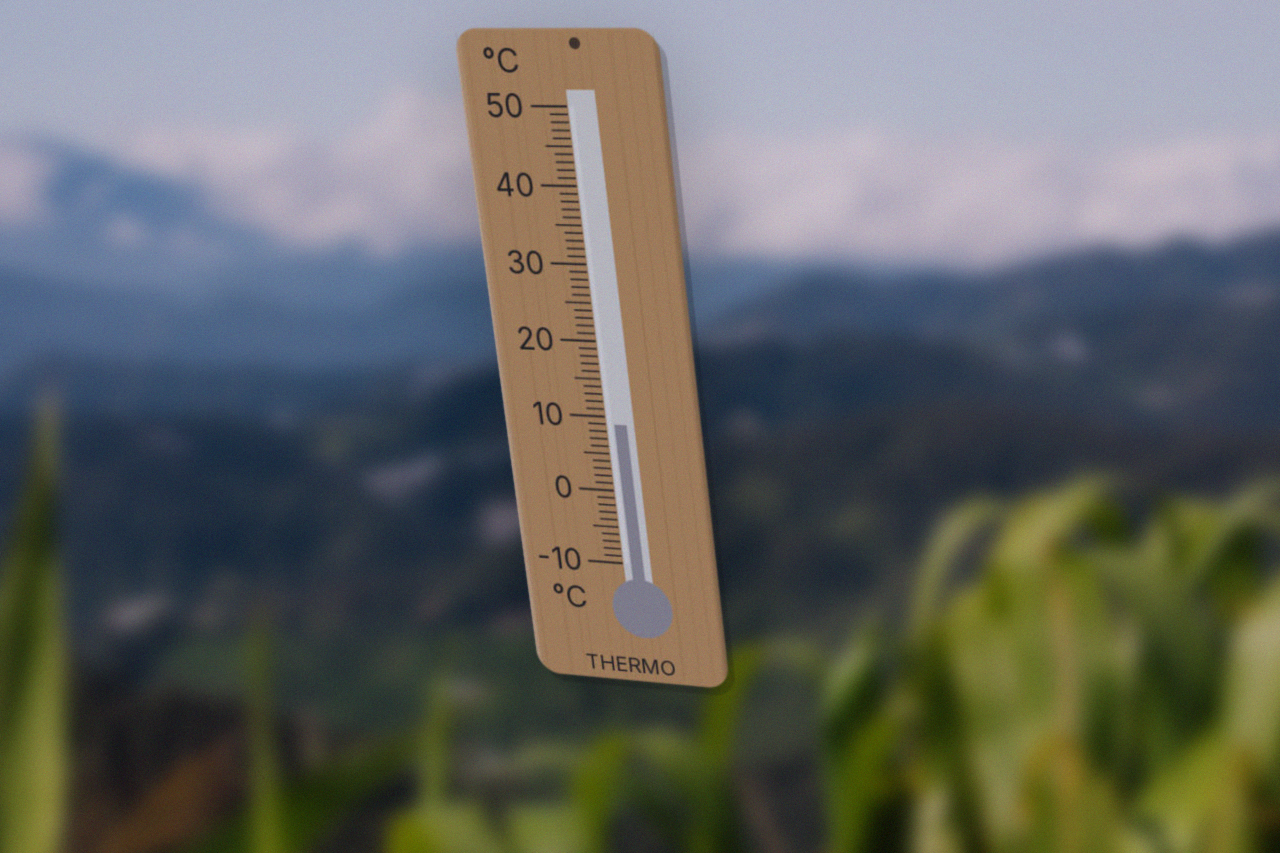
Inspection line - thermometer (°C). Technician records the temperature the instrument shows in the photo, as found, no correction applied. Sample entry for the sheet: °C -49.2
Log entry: °C 9
